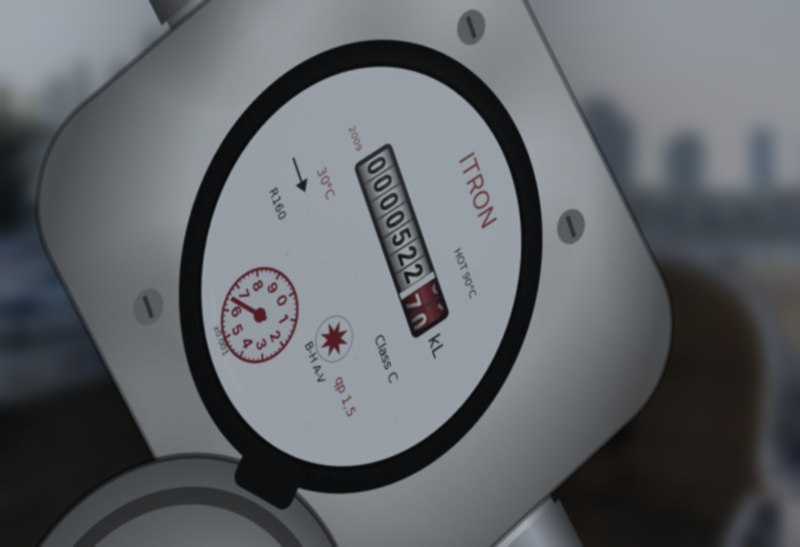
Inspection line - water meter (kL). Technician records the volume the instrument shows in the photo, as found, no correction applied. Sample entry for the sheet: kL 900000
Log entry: kL 522.696
